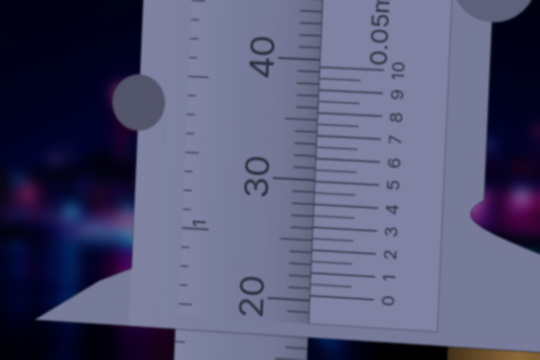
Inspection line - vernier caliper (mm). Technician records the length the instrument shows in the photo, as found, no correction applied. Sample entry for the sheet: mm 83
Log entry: mm 20.4
